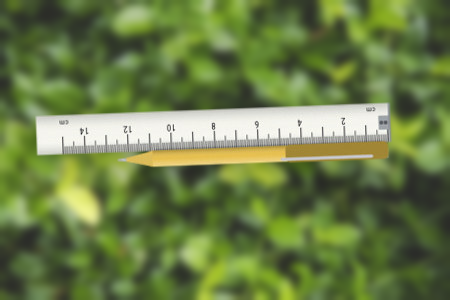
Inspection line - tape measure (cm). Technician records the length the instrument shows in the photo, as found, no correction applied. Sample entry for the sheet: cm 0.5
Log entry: cm 12.5
